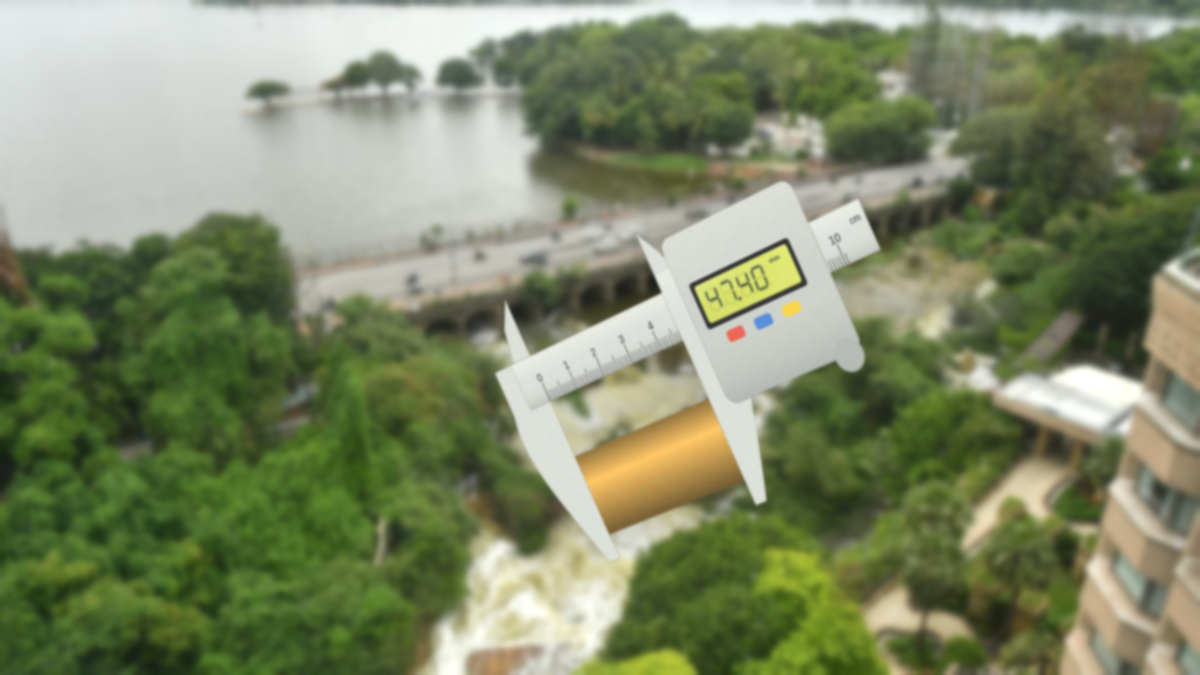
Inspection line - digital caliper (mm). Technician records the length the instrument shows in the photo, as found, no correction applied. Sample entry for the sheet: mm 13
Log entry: mm 47.40
